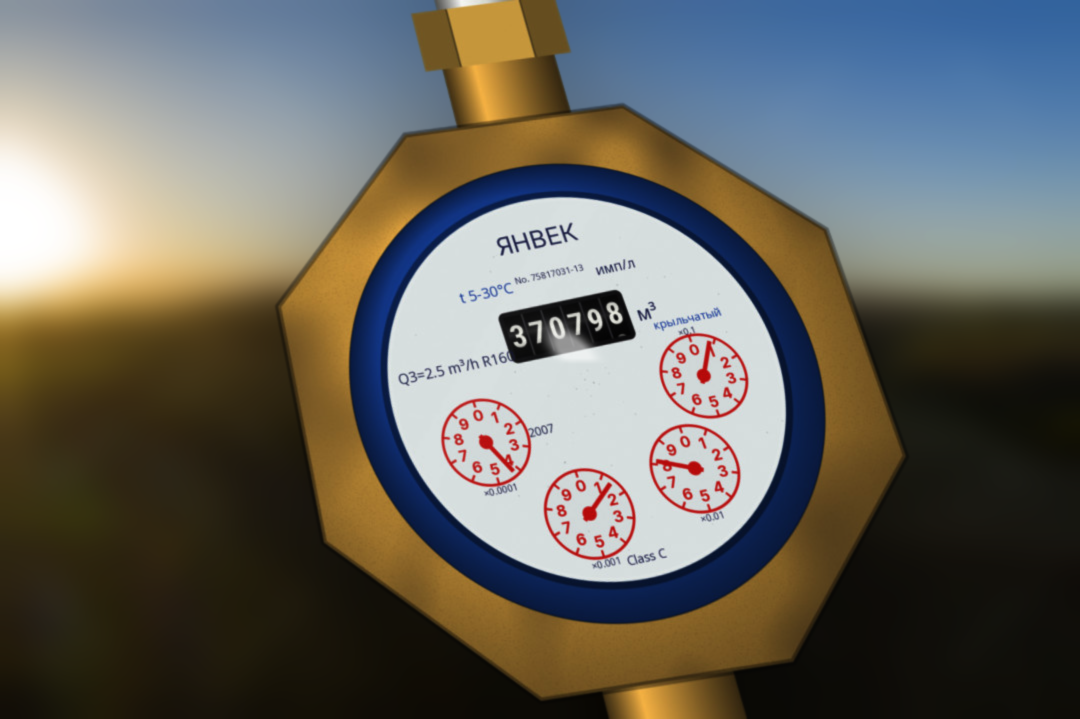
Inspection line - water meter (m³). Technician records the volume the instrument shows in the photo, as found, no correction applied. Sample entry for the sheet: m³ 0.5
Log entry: m³ 370798.0814
